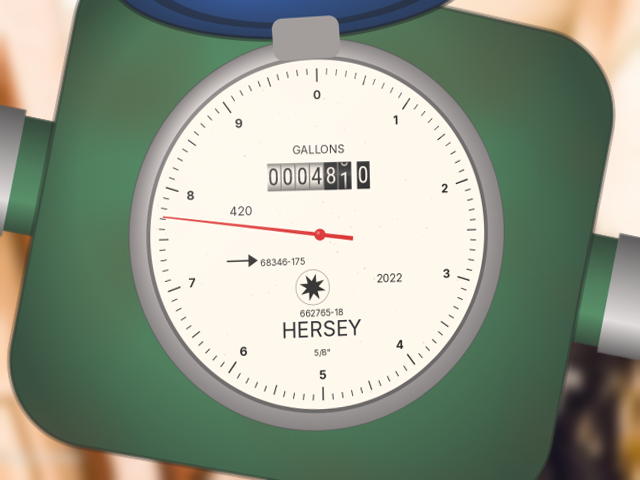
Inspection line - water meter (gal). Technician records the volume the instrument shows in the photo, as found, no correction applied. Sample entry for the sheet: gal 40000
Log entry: gal 4807.7
